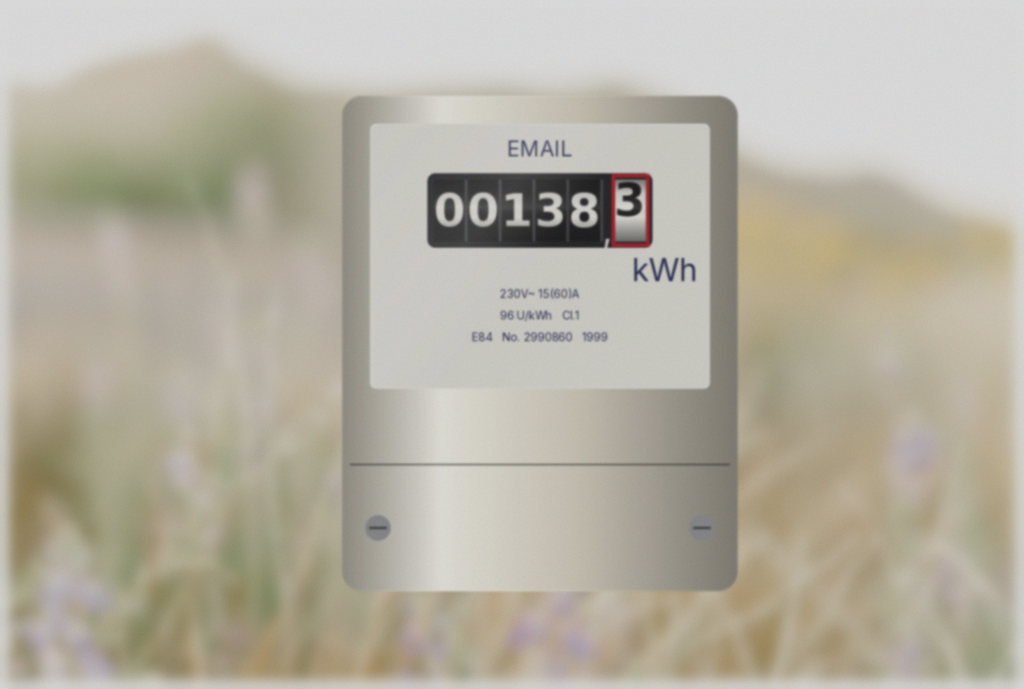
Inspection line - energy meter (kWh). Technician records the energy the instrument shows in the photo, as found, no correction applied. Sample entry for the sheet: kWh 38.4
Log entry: kWh 138.3
